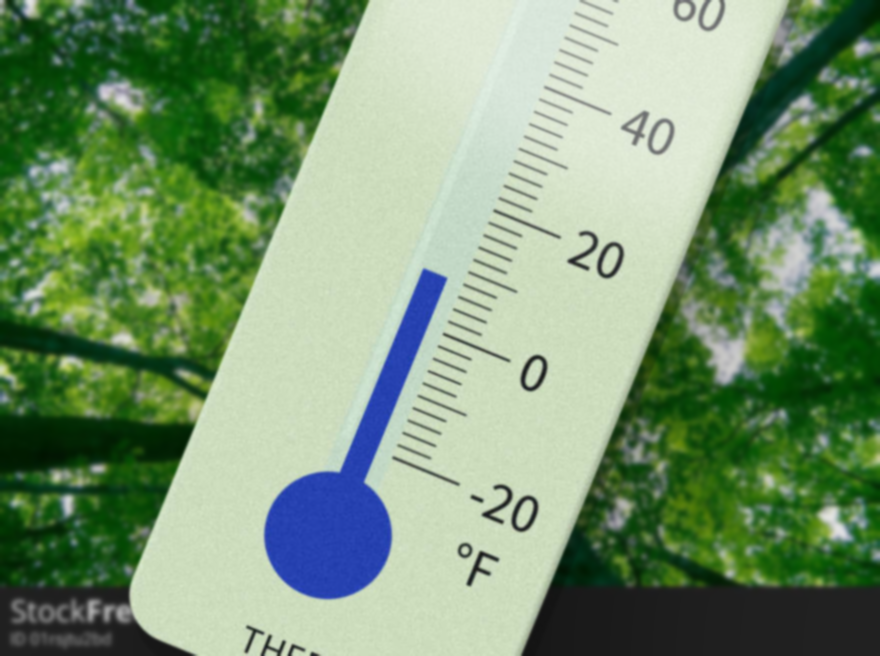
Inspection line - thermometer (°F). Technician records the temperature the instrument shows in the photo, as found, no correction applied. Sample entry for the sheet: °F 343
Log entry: °F 8
